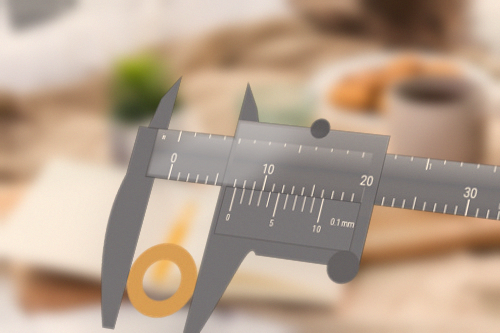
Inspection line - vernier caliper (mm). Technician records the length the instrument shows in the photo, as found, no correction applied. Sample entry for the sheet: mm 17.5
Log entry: mm 7.2
